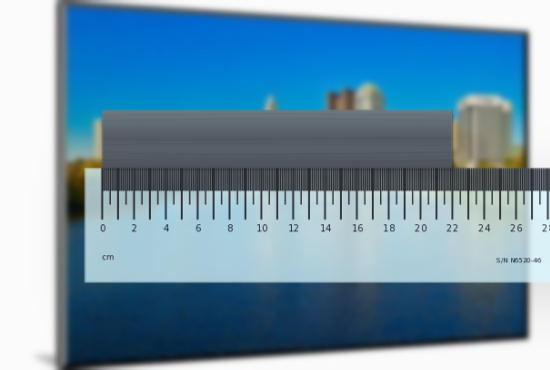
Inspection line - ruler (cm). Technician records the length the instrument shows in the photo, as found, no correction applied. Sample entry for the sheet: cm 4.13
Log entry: cm 22
